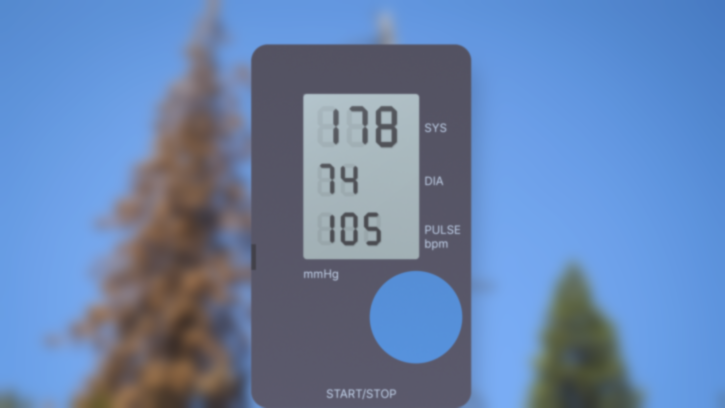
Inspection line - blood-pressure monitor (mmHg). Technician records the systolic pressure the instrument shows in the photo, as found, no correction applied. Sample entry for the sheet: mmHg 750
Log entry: mmHg 178
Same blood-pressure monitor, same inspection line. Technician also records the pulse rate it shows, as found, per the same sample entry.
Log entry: bpm 105
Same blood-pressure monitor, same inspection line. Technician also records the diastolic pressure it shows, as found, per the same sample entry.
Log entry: mmHg 74
